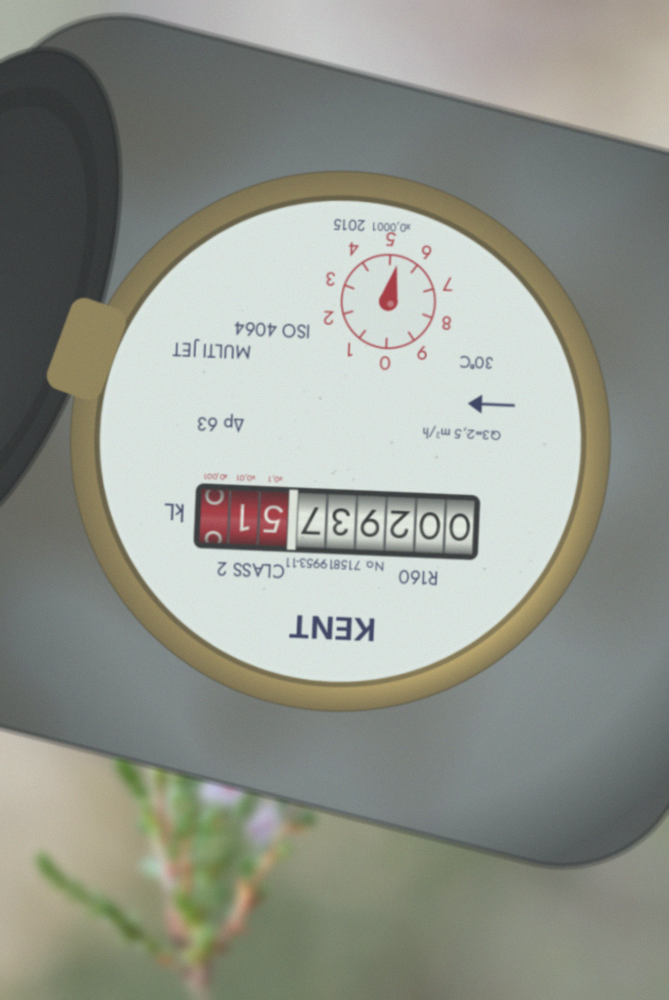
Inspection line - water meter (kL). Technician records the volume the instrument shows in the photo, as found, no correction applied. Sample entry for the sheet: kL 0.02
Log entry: kL 2937.5185
